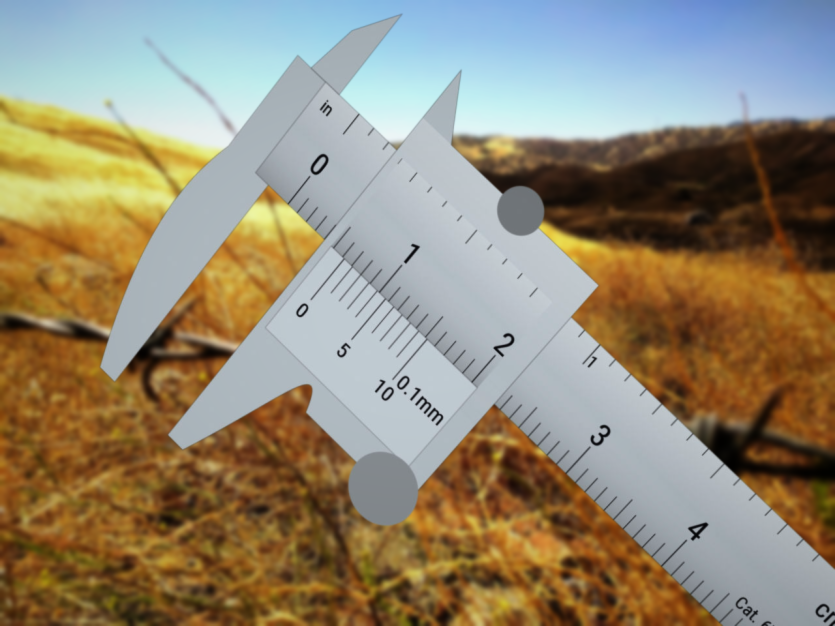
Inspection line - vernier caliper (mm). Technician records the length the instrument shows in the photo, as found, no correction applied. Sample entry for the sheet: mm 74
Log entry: mm 6.2
